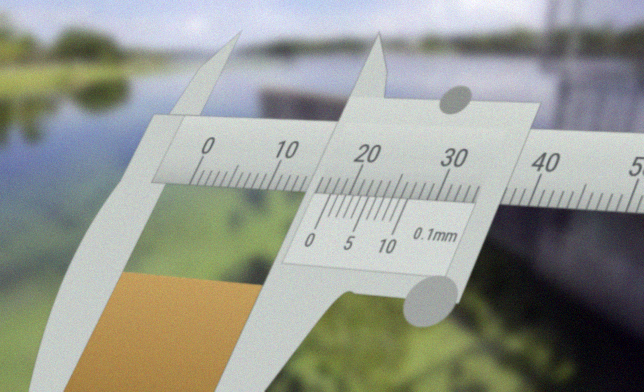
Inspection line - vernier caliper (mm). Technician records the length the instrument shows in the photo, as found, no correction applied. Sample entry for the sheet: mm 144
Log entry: mm 17.8
